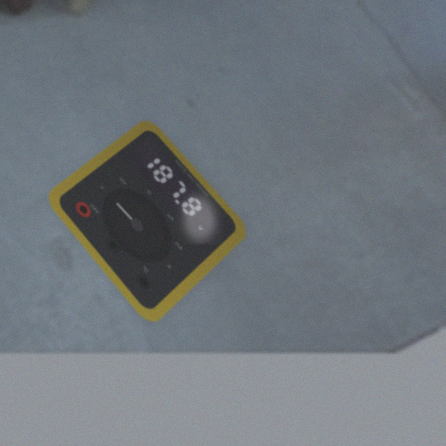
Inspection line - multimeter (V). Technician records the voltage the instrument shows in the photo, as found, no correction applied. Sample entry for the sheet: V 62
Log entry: V 187.8
